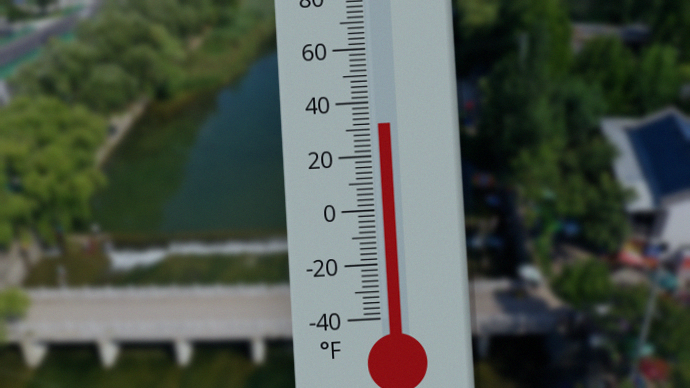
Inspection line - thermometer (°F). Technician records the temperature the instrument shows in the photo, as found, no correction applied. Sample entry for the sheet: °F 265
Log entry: °F 32
